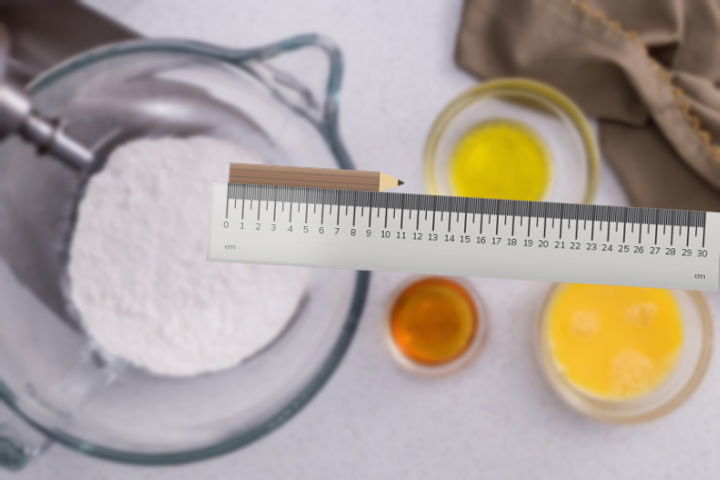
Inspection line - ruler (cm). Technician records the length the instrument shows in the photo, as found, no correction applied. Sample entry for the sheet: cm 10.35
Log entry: cm 11
